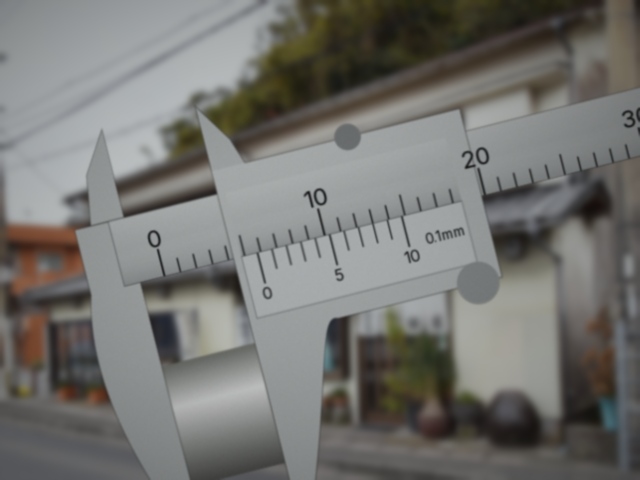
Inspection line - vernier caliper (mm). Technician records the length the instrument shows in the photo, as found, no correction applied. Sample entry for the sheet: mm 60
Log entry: mm 5.8
